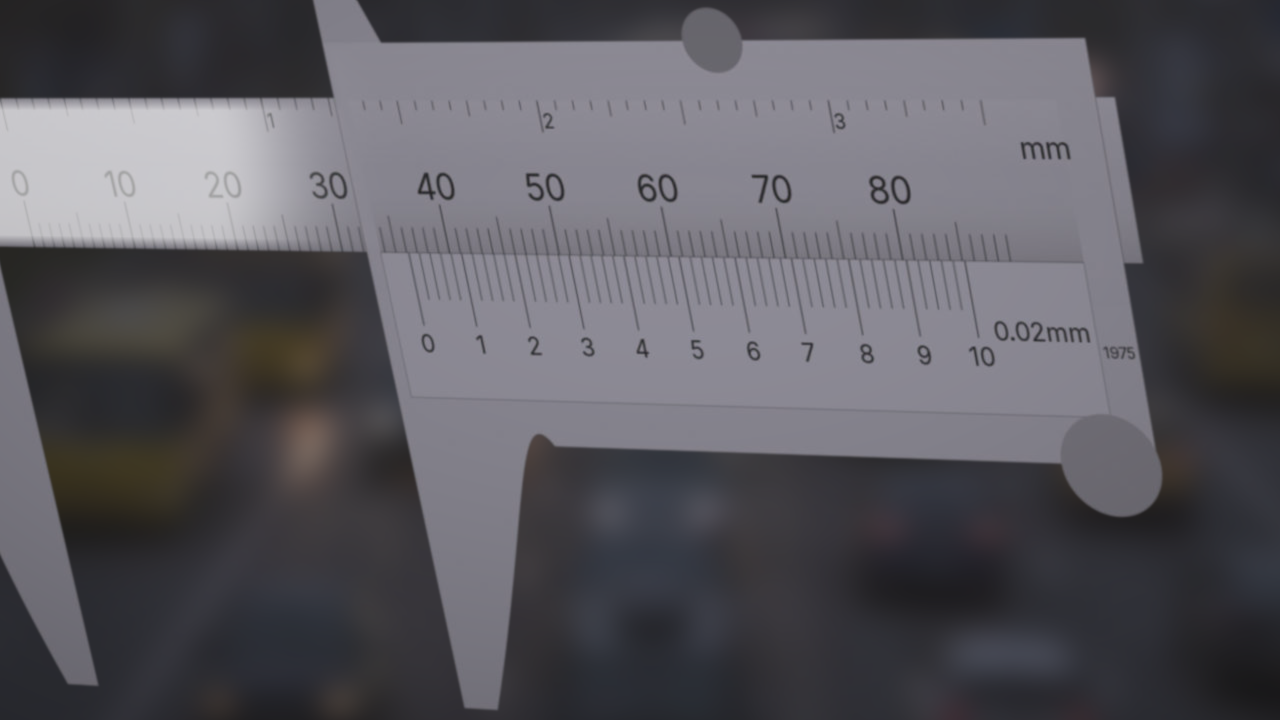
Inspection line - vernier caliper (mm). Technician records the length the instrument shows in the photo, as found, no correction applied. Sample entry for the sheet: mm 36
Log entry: mm 36.2
